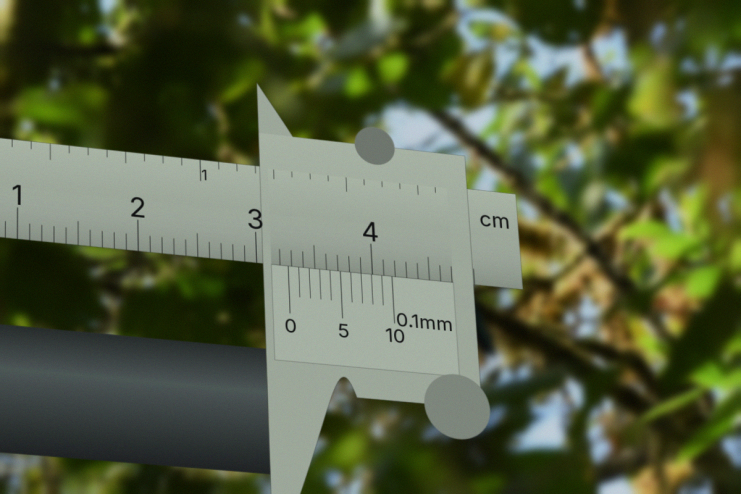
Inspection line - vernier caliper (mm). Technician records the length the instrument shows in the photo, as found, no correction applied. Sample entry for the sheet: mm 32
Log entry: mm 32.7
